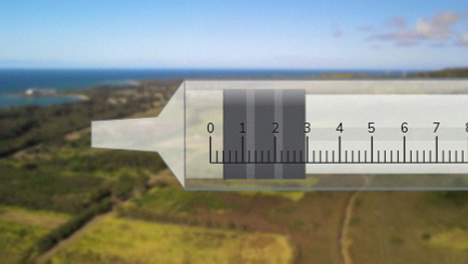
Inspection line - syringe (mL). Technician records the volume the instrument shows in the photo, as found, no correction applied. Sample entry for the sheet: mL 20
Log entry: mL 0.4
